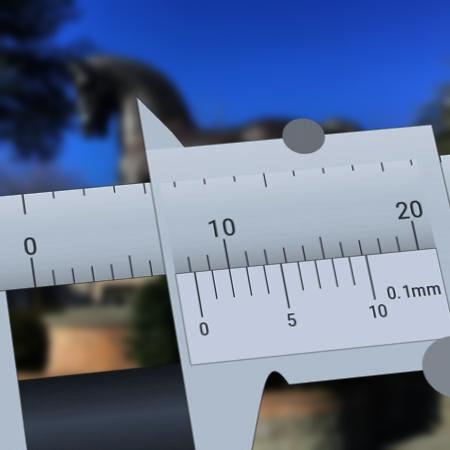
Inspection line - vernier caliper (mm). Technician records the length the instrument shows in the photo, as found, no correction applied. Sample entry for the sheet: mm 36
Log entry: mm 8.2
